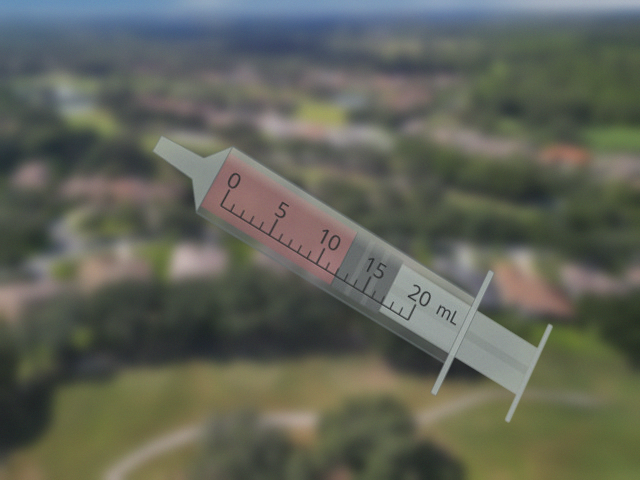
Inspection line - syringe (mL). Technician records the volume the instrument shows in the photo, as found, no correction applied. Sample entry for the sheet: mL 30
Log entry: mL 12
